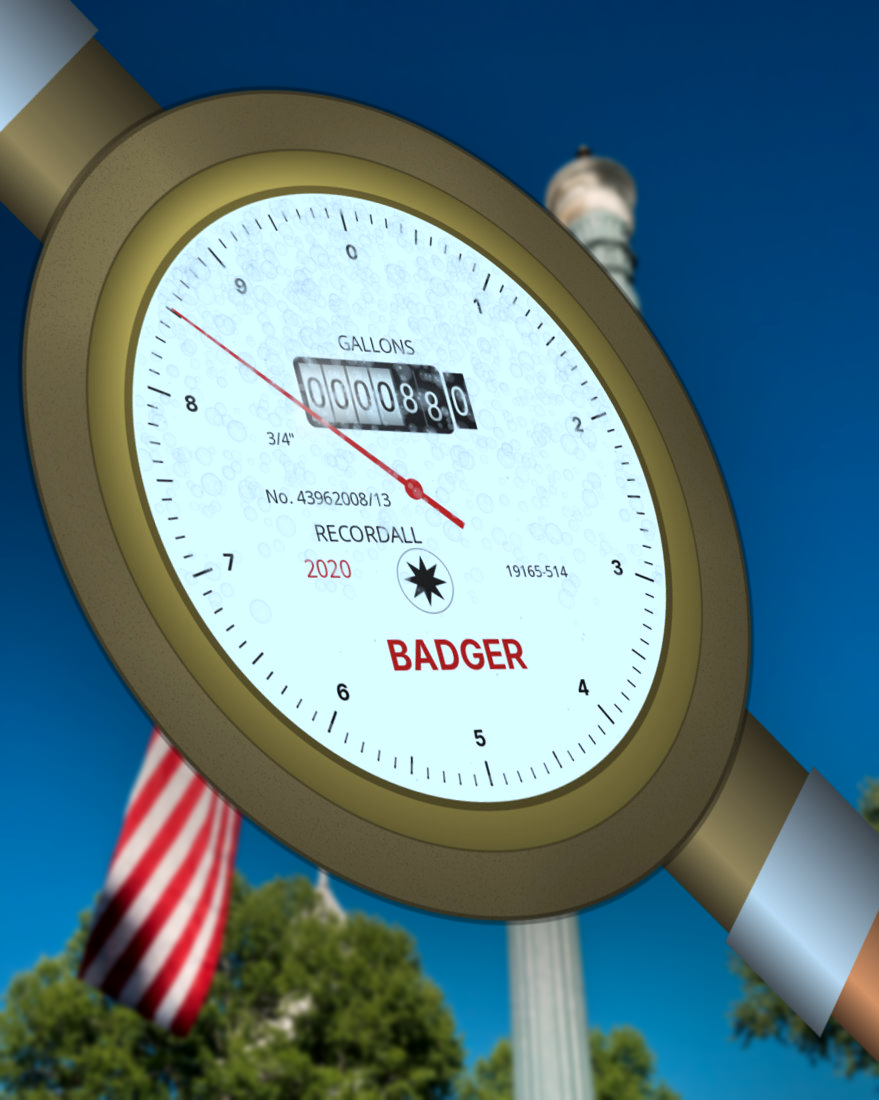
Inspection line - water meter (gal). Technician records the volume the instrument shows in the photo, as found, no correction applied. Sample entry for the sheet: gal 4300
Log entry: gal 878.5
